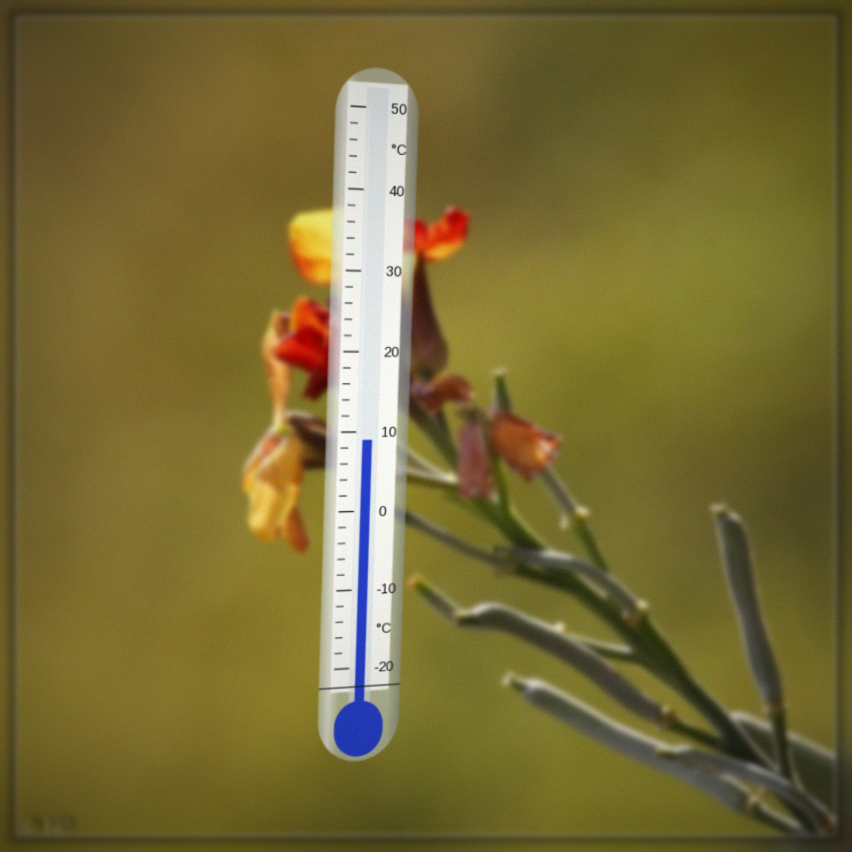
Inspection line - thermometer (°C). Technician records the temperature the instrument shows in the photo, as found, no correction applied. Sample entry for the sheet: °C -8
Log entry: °C 9
